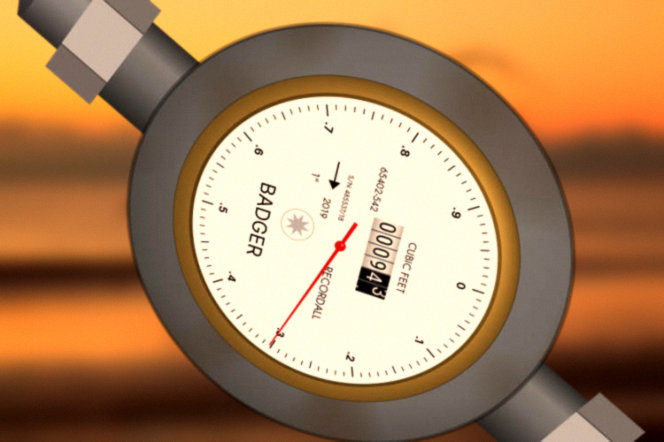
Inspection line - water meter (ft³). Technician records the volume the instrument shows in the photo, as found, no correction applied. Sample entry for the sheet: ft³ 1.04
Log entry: ft³ 943.30
